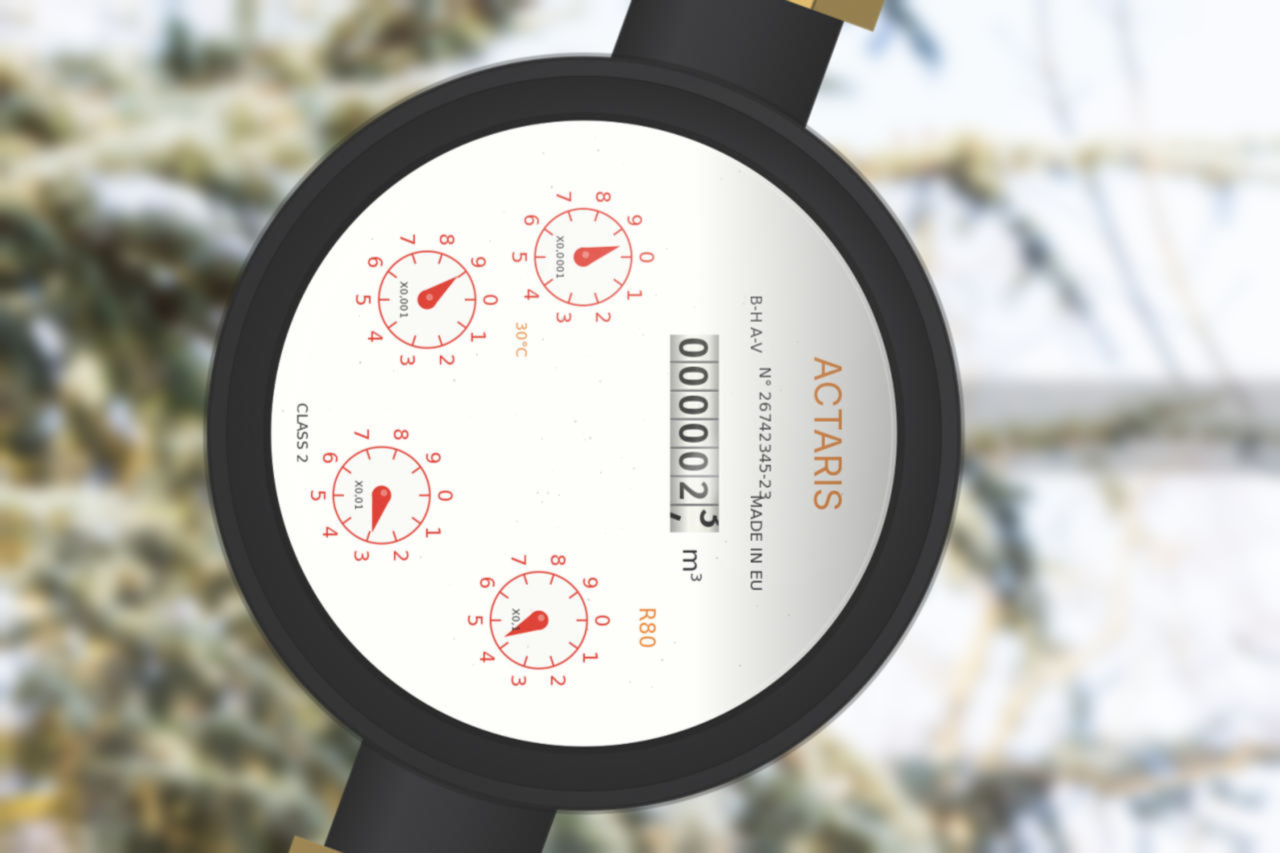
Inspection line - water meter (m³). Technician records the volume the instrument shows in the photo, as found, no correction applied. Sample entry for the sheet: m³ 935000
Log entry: m³ 23.4289
